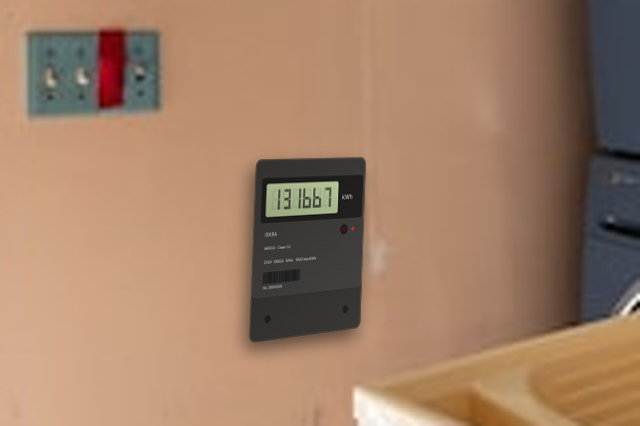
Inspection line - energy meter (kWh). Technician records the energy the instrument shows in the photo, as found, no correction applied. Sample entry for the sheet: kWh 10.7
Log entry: kWh 131667
